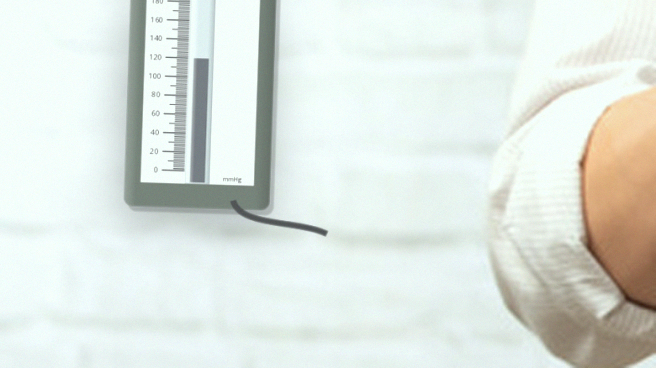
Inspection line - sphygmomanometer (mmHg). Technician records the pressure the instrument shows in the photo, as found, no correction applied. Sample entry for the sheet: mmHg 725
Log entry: mmHg 120
